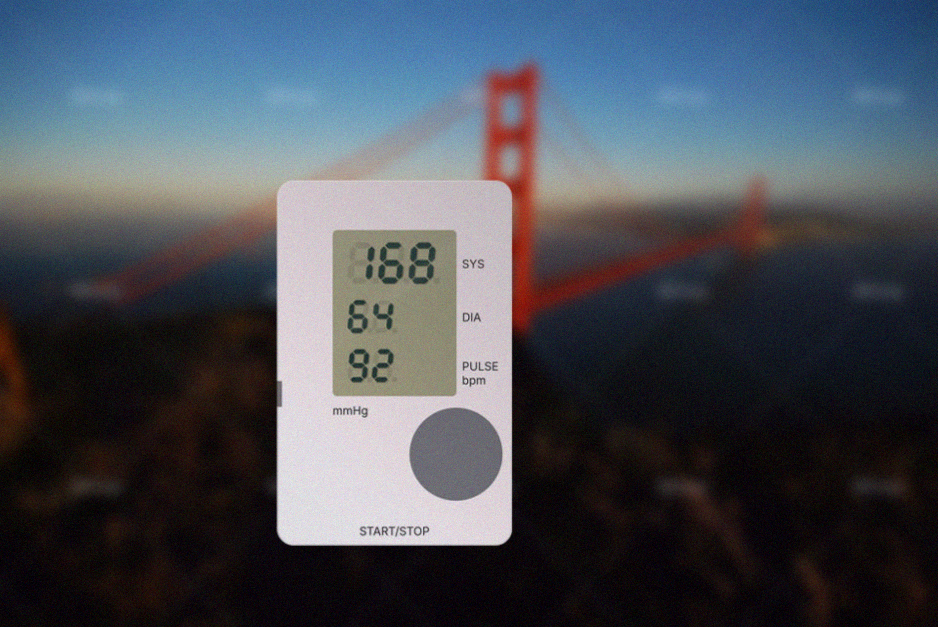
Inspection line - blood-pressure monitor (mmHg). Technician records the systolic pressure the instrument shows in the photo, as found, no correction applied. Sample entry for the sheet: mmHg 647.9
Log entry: mmHg 168
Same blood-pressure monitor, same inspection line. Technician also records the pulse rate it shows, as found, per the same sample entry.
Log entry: bpm 92
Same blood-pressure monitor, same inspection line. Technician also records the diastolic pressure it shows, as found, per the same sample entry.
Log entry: mmHg 64
